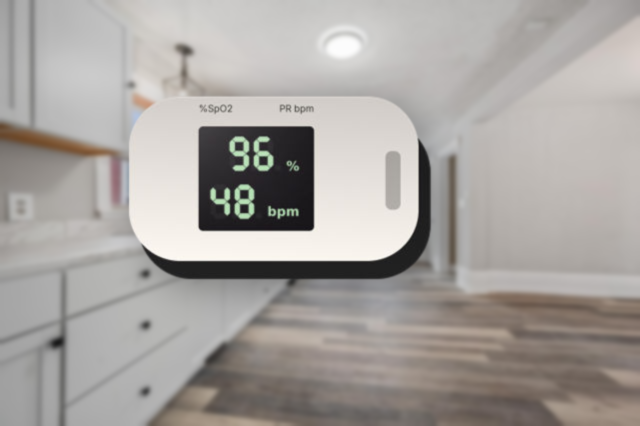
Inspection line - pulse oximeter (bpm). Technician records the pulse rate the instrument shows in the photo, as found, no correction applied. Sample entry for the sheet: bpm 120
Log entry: bpm 48
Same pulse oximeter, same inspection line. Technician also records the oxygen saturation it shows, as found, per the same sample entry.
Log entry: % 96
